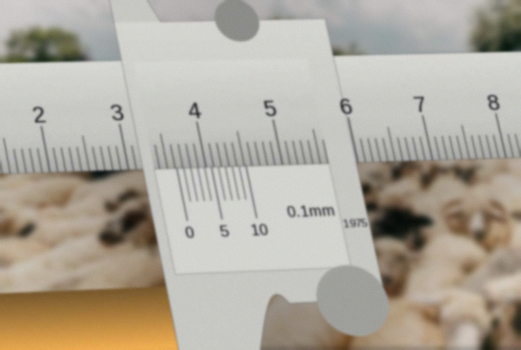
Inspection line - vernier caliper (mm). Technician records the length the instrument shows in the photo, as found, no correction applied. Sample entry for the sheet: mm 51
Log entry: mm 36.2
